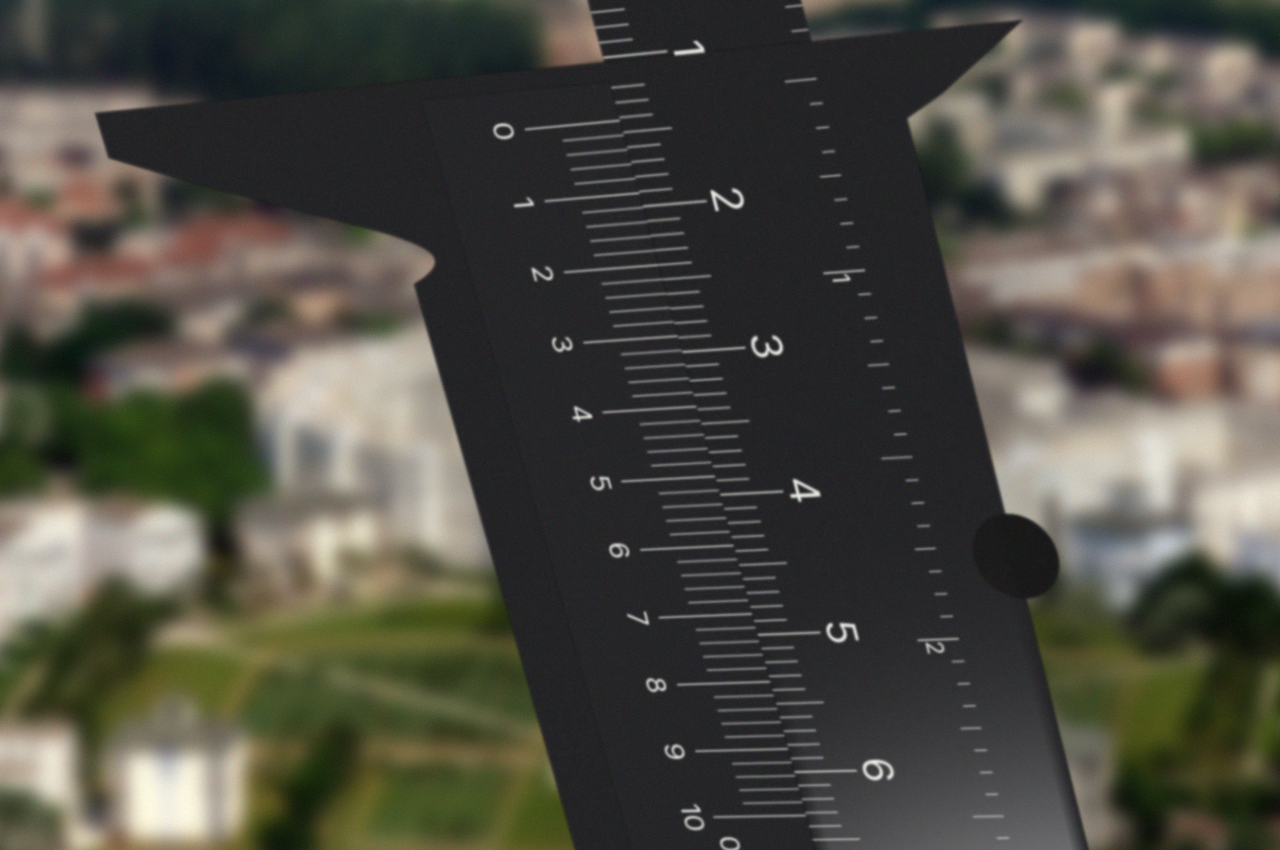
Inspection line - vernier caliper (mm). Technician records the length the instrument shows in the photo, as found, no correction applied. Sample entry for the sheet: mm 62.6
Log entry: mm 14.2
